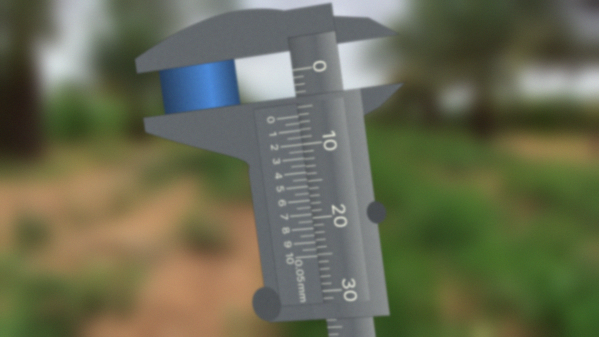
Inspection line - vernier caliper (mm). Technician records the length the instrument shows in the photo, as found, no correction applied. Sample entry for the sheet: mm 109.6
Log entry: mm 6.2
